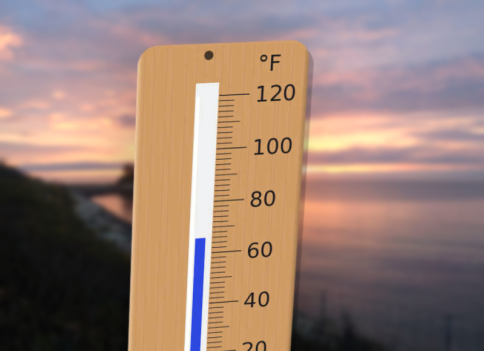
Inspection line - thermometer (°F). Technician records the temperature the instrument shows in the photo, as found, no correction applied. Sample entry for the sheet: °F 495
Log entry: °F 66
